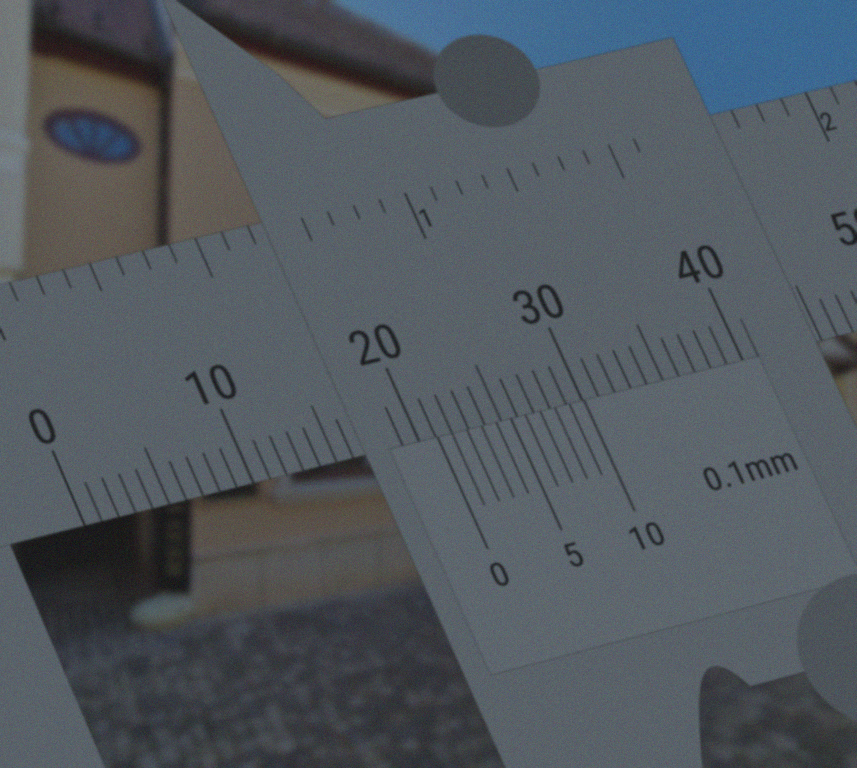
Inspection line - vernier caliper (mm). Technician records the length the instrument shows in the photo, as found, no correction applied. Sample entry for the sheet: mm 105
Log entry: mm 21.1
